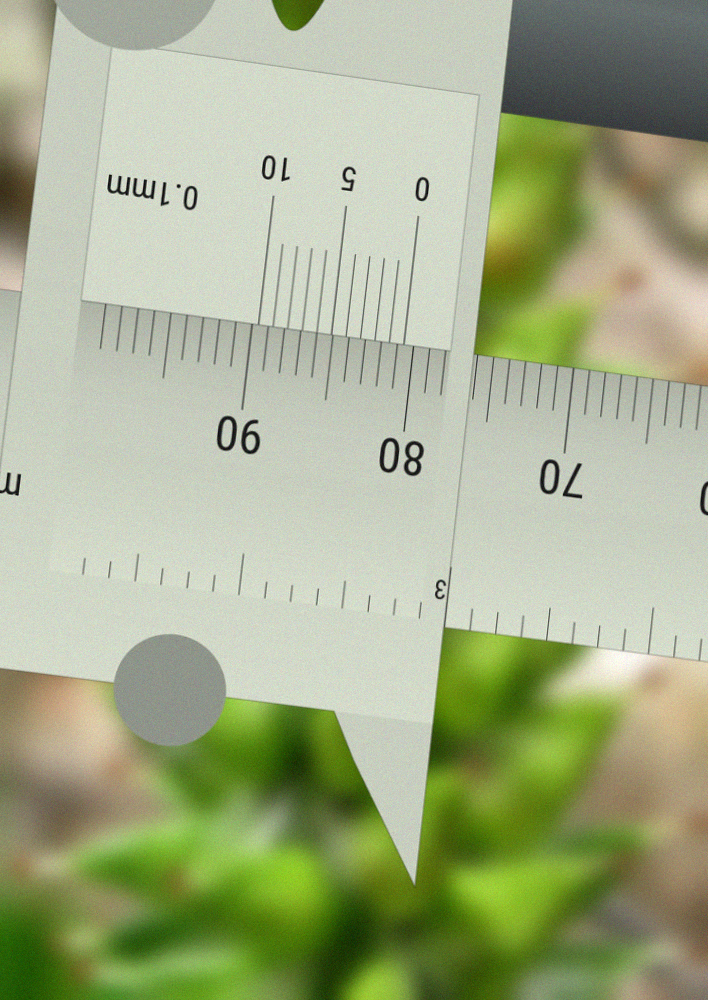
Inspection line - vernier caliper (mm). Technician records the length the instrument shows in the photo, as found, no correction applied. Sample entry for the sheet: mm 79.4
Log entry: mm 80.6
